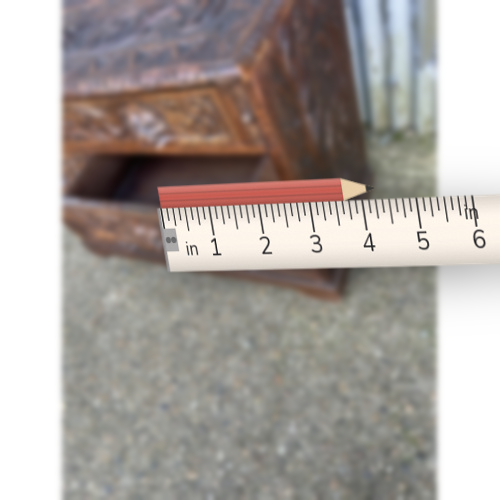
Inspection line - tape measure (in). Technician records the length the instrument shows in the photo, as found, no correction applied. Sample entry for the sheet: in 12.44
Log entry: in 4.25
